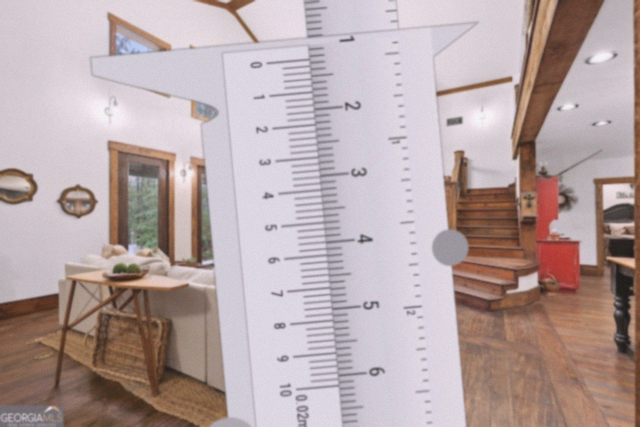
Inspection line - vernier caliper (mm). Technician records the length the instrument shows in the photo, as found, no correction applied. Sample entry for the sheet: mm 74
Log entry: mm 12.5
